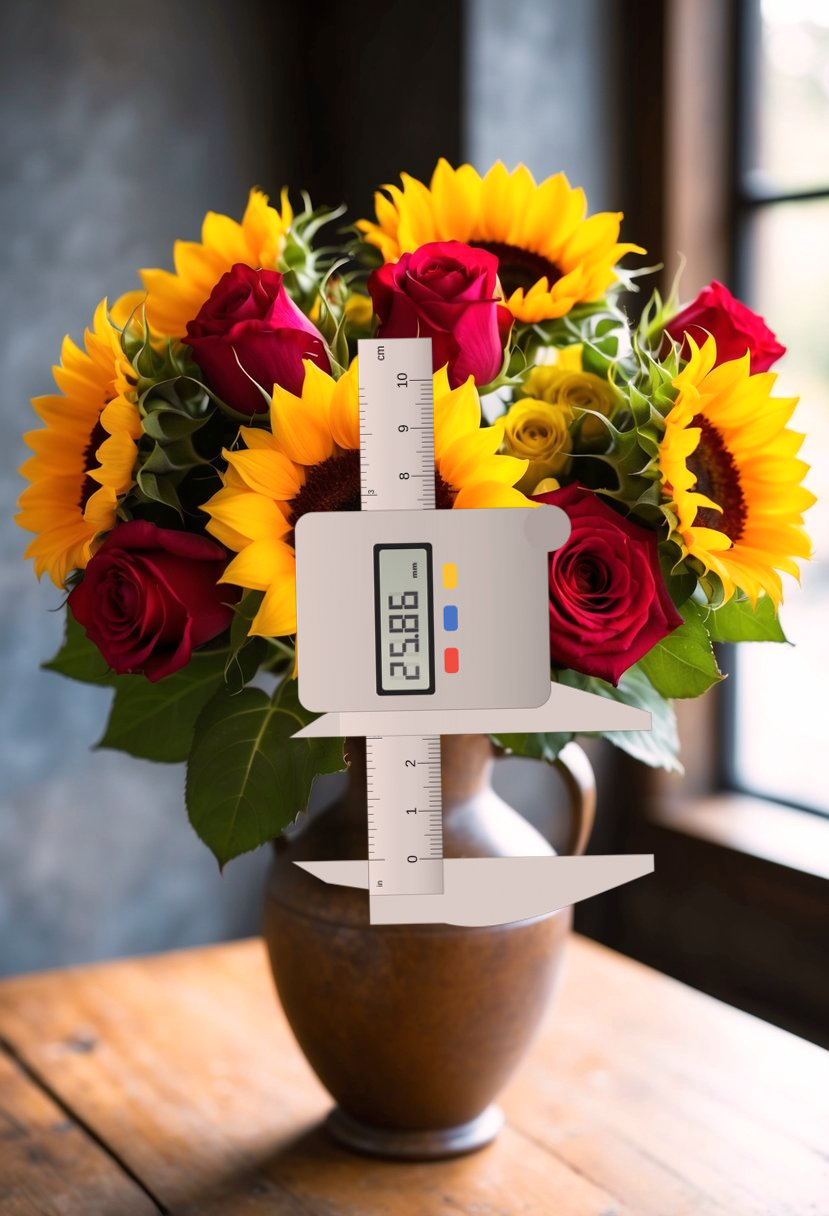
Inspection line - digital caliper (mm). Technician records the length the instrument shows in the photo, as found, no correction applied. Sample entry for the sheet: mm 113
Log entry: mm 25.86
